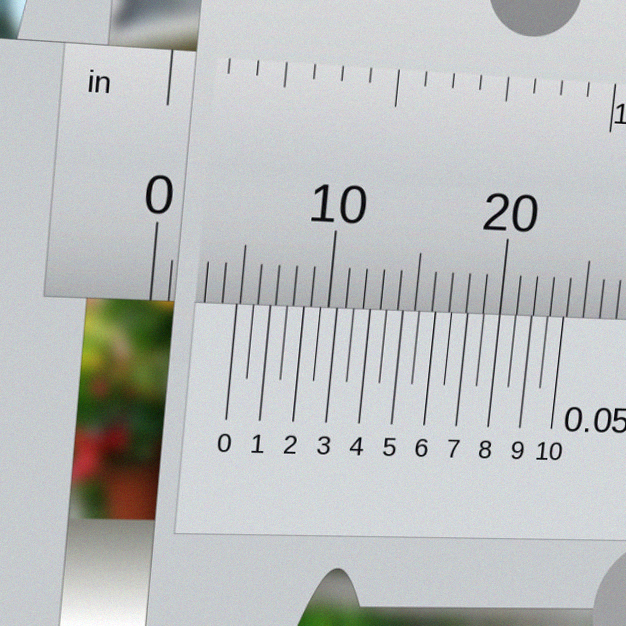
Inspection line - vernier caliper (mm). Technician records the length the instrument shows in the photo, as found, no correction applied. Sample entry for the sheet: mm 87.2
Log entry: mm 4.8
